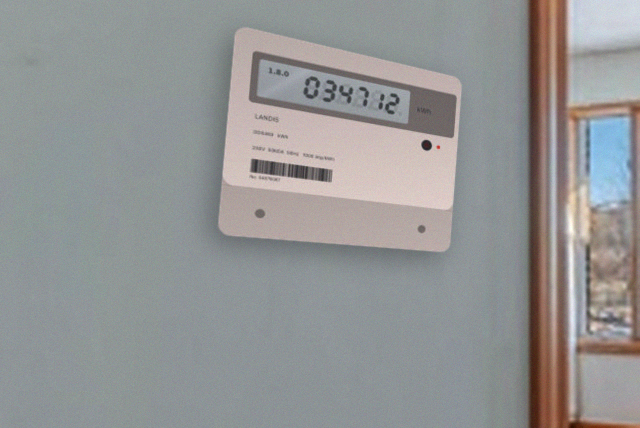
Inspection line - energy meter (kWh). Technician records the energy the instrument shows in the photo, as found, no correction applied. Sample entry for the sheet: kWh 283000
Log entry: kWh 34712
